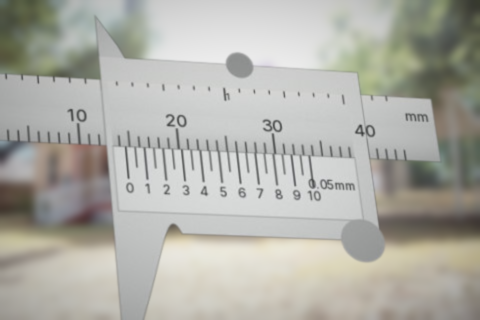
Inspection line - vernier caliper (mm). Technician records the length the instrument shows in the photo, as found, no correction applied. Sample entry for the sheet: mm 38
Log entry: mm 14.6
